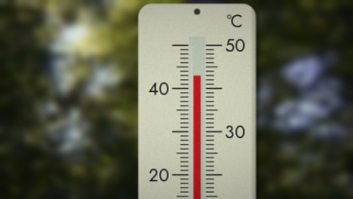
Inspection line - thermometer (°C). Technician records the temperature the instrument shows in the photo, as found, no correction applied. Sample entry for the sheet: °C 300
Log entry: °C 43
